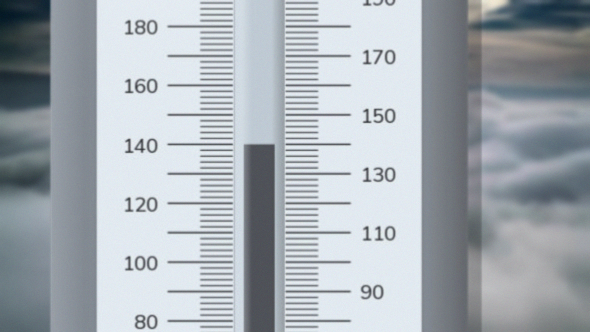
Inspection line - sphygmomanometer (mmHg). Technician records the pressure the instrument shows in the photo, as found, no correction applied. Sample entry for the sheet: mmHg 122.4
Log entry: mmHg 140
